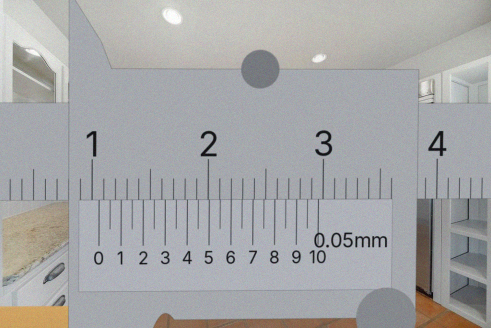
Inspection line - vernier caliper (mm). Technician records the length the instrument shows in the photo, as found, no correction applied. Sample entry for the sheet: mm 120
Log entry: mm 10.6
